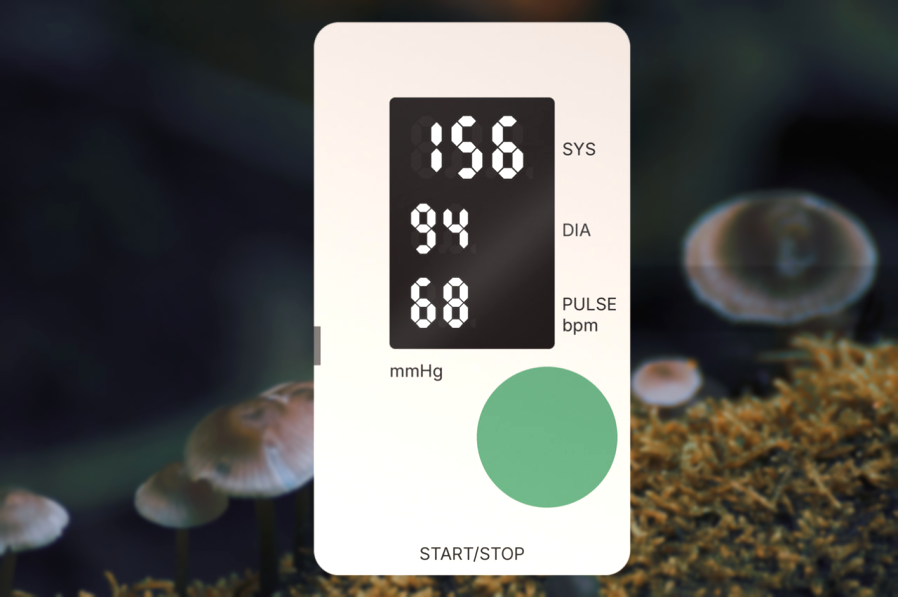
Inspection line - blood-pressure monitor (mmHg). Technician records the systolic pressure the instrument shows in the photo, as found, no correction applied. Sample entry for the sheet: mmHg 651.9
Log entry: mmHg 156
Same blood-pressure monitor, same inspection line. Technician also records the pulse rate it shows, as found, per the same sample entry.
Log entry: bpm 68
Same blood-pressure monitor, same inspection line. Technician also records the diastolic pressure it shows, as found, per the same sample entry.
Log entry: mmHg 94
